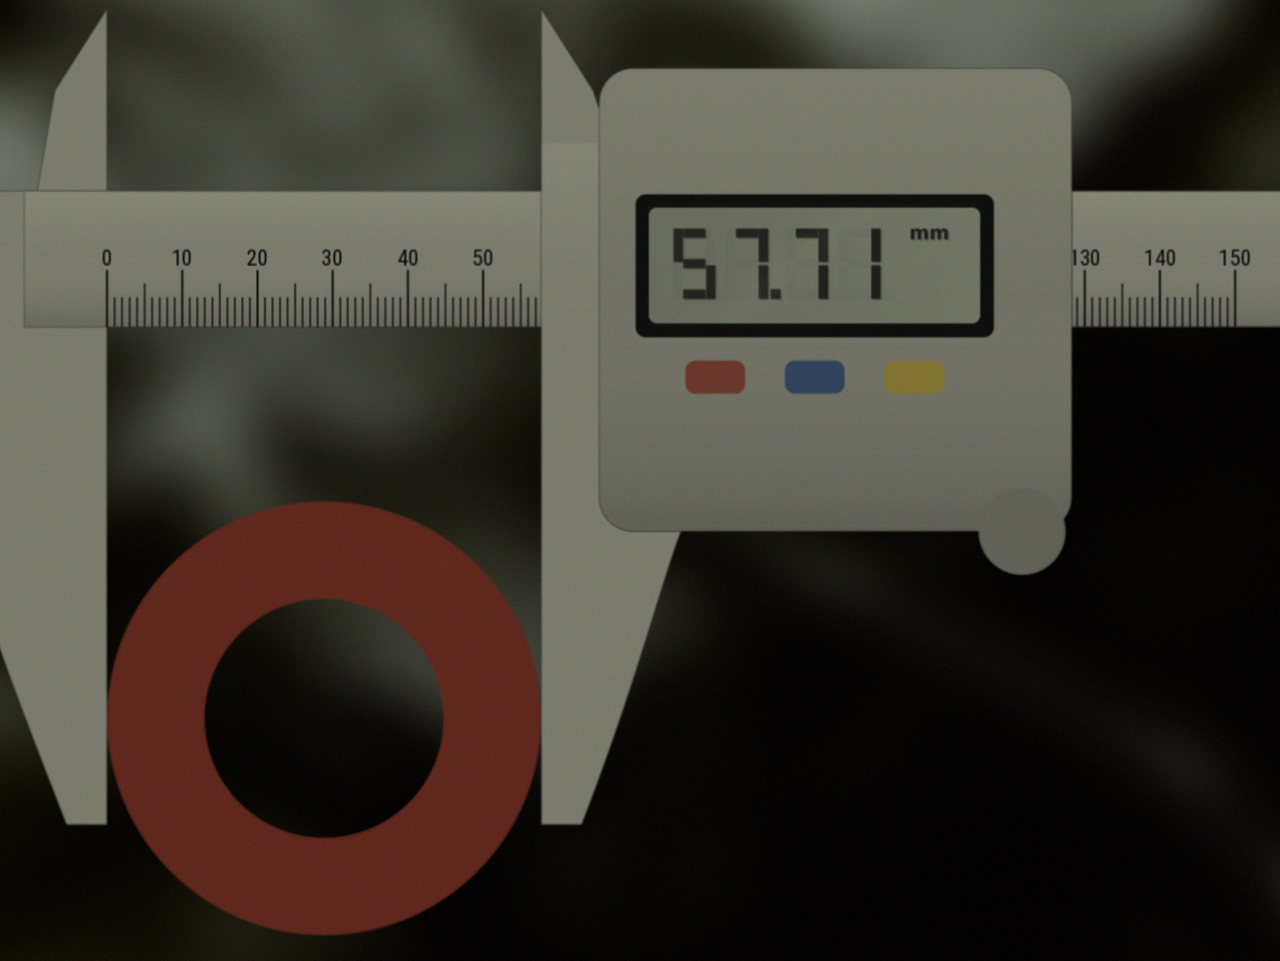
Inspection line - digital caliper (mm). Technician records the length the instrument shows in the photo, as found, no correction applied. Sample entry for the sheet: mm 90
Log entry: mm 57.71
